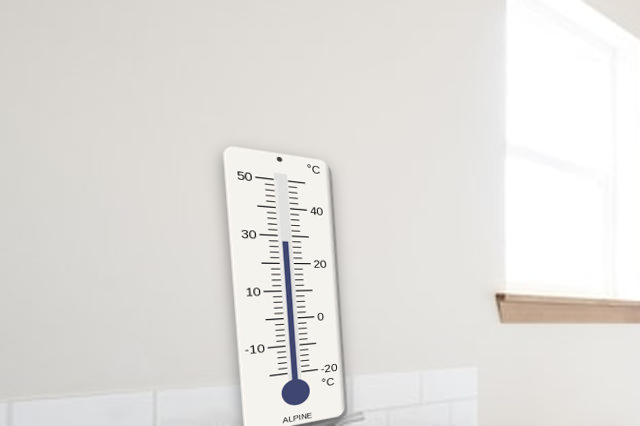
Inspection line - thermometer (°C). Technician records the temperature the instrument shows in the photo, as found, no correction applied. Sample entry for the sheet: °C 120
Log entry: °C 28
